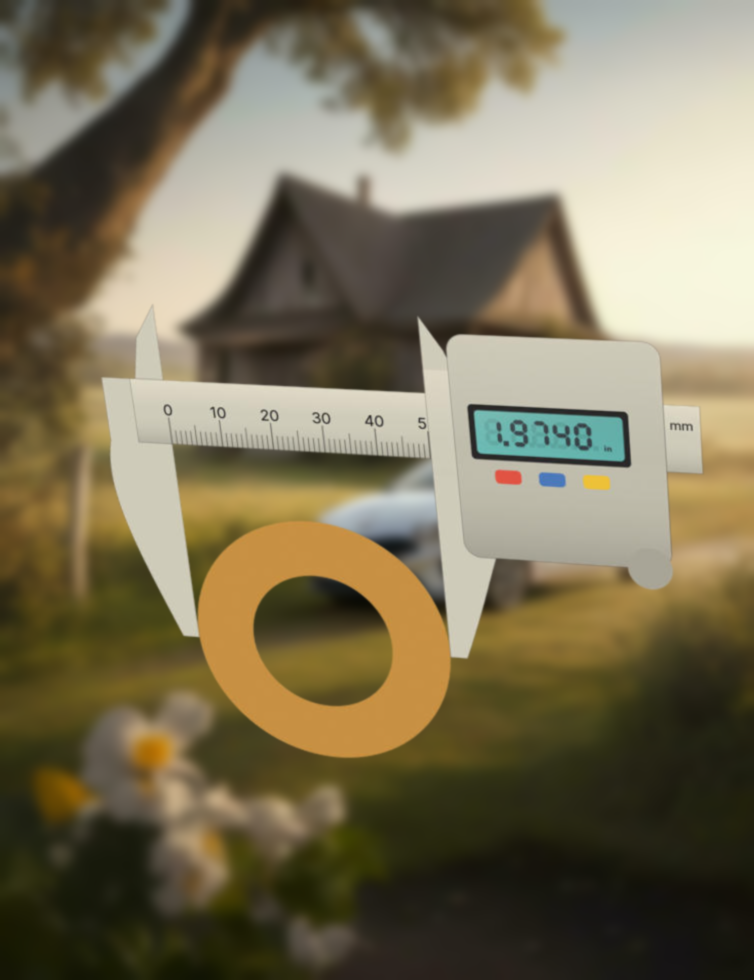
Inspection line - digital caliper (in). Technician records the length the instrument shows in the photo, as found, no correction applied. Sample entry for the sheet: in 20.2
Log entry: in 1.9740
